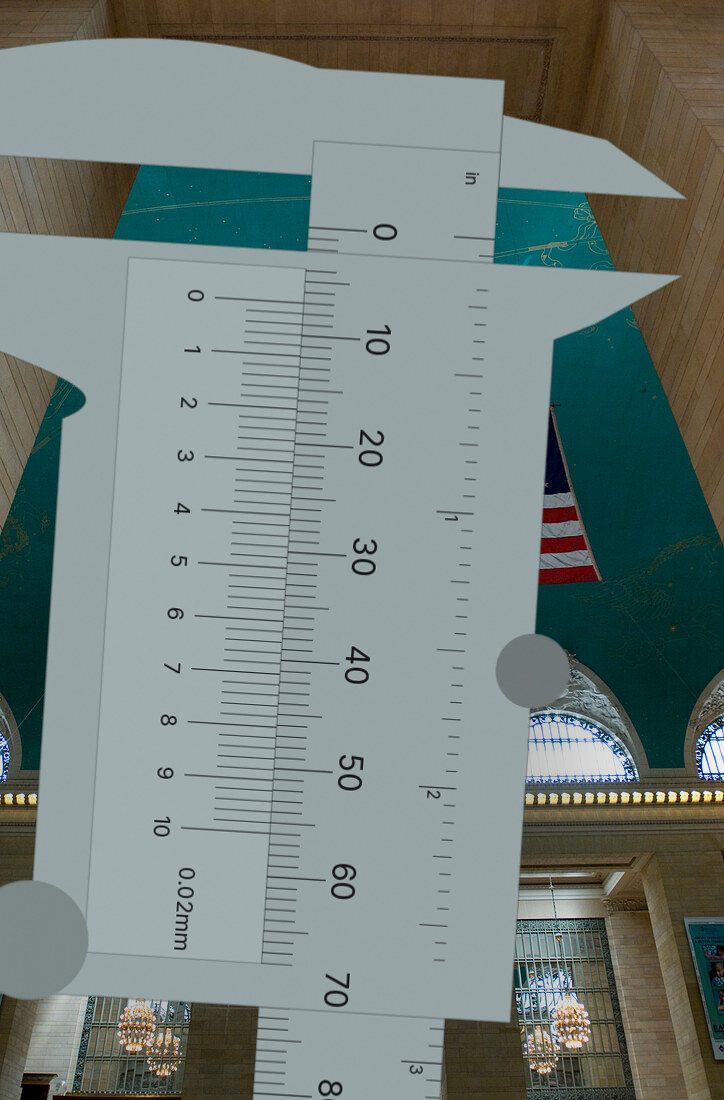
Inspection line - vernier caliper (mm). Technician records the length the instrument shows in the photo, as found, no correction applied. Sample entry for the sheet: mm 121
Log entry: mm 7.0
